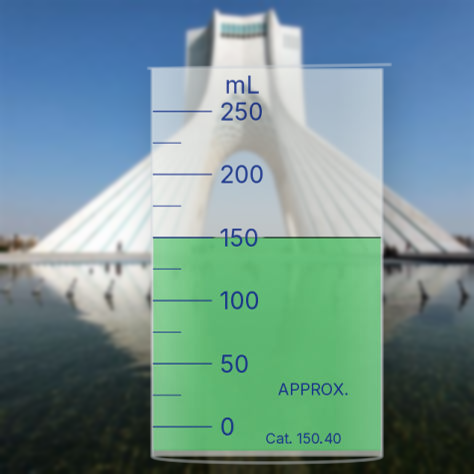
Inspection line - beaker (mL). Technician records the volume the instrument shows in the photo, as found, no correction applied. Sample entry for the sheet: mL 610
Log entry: mL 150
